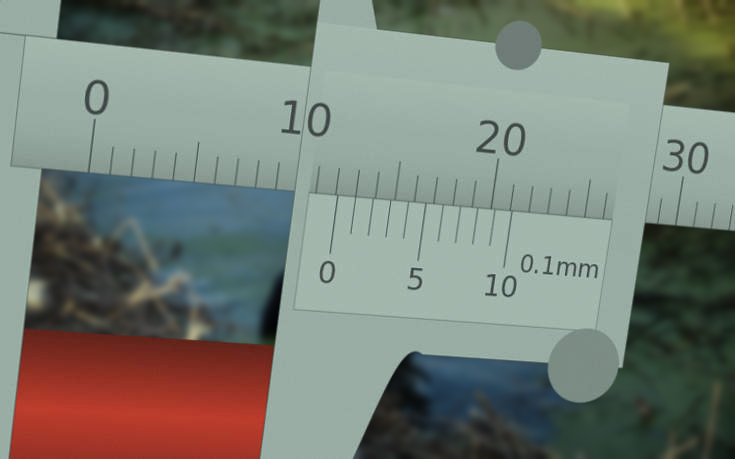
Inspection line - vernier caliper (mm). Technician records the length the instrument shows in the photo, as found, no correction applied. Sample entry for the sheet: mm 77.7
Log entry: mm 12.1
